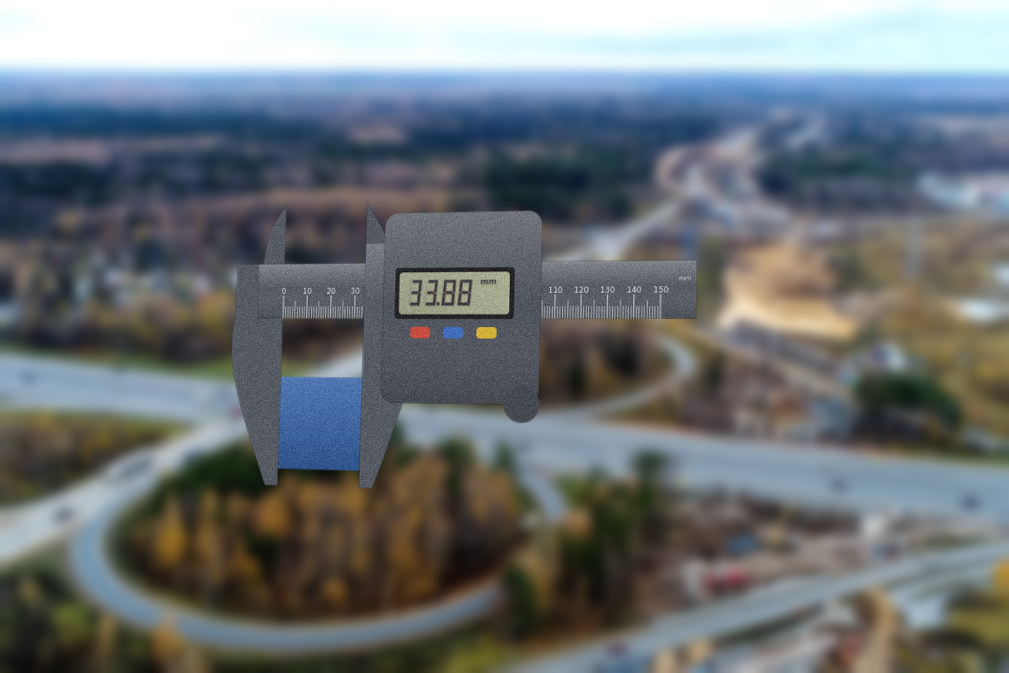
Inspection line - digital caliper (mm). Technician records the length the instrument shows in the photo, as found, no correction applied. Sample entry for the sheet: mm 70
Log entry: mm 33.88
